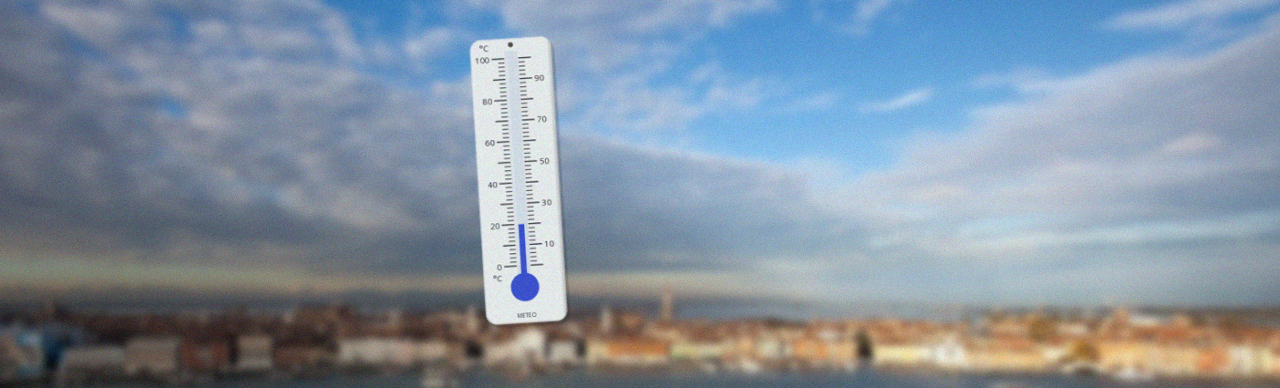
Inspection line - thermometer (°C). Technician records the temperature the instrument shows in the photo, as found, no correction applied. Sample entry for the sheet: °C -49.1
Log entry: °C 20
